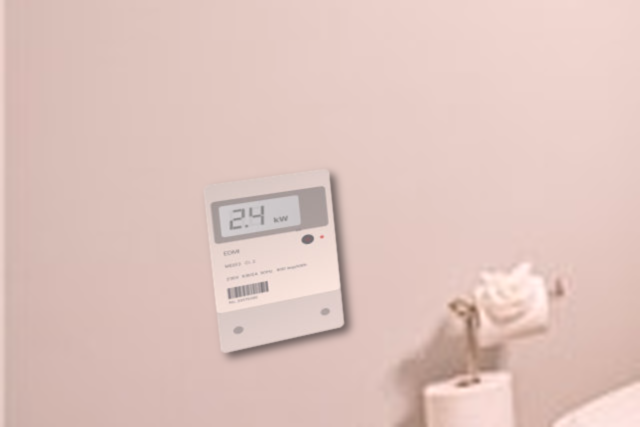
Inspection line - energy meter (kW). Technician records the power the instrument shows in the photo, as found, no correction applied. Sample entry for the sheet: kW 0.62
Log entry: kW 2.4
